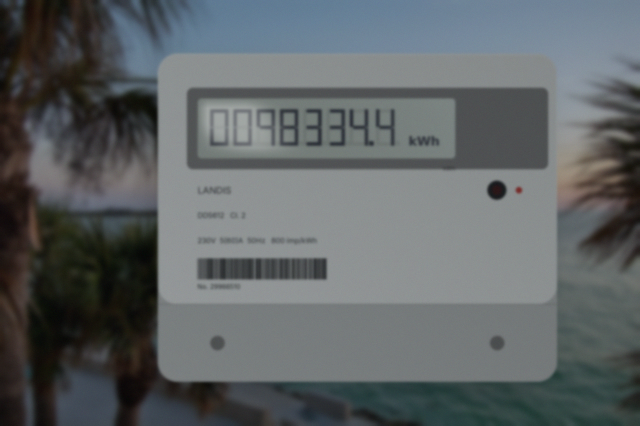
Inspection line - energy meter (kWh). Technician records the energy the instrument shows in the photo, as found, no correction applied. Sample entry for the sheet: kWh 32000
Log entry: kWh 98334.4
